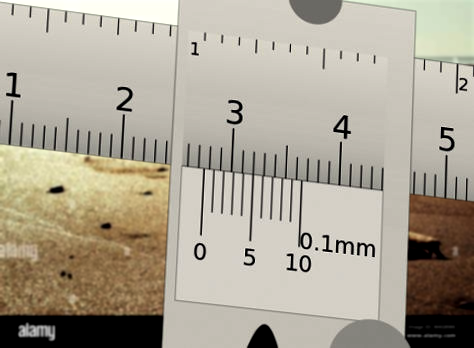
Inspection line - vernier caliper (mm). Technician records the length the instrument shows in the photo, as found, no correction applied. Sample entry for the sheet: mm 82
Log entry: mm 27.5
